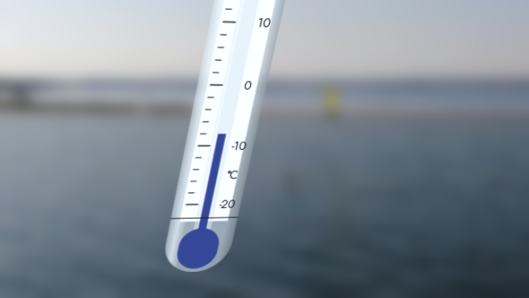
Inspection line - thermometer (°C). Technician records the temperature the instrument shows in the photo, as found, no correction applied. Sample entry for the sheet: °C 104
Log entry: °C -8
